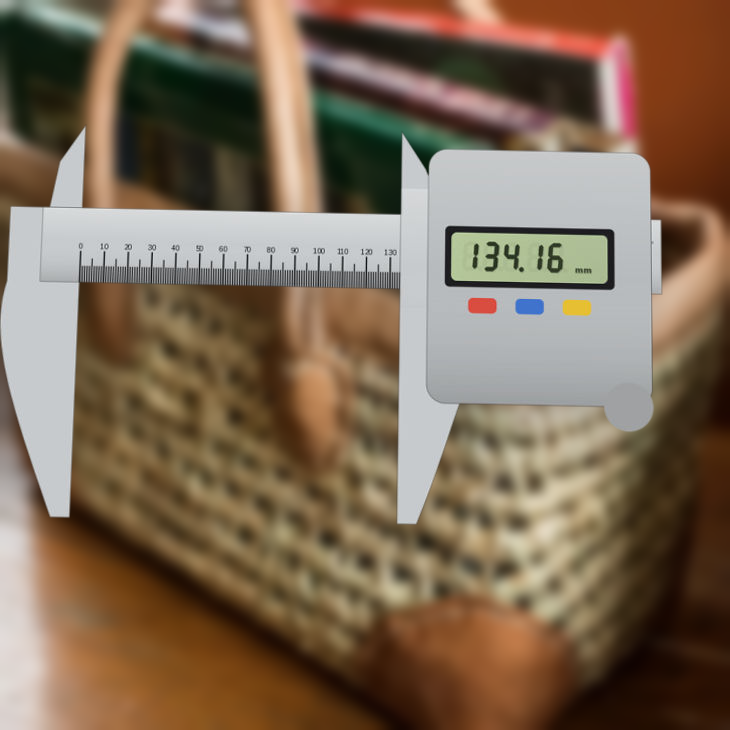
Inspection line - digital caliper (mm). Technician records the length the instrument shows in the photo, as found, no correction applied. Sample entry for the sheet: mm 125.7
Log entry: mm 134.16
